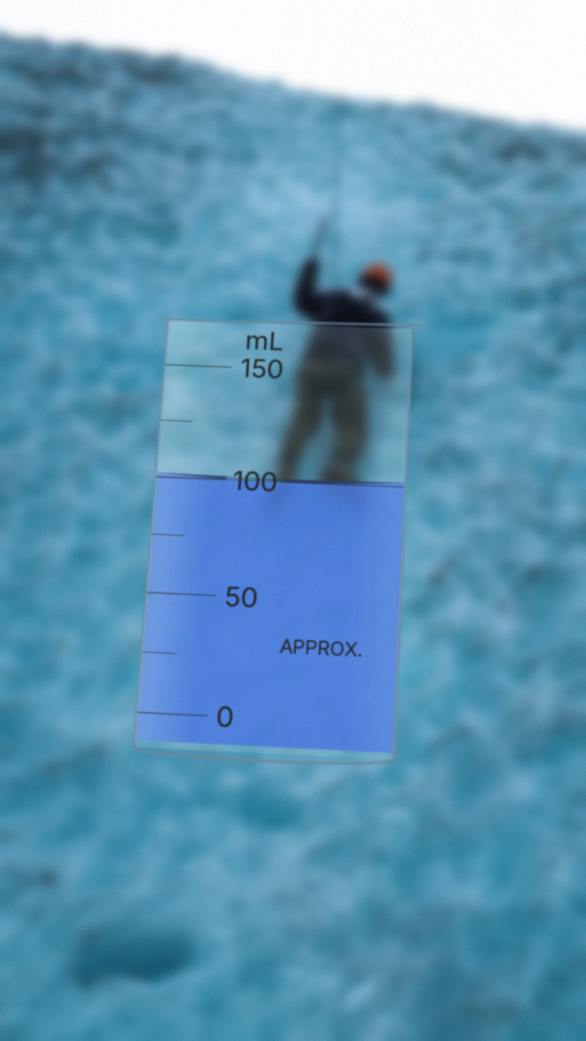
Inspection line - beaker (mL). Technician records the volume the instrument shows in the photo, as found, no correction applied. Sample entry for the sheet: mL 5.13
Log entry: mL 100
